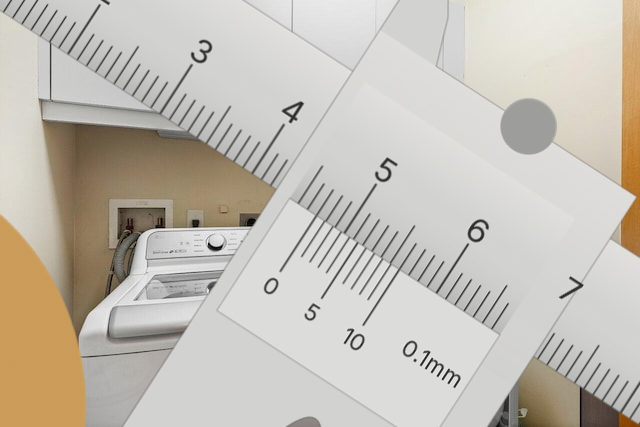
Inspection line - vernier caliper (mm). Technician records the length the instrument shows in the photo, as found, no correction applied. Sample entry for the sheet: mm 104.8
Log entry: mm 47.0
